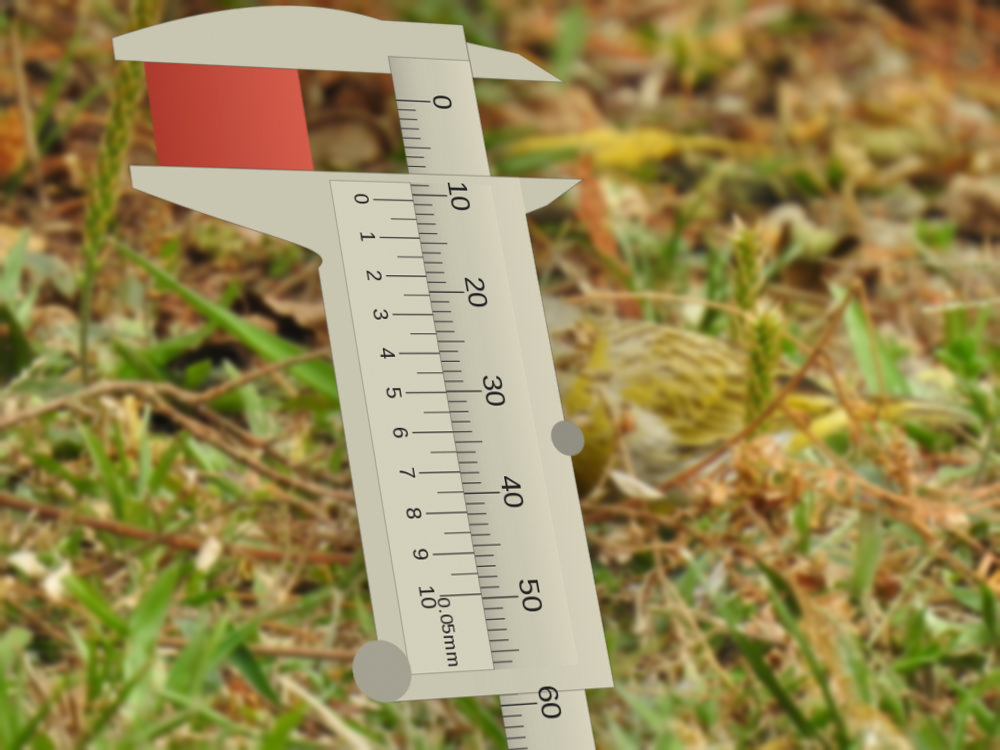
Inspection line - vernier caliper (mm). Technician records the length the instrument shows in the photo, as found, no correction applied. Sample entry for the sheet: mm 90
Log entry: mm 10.6
